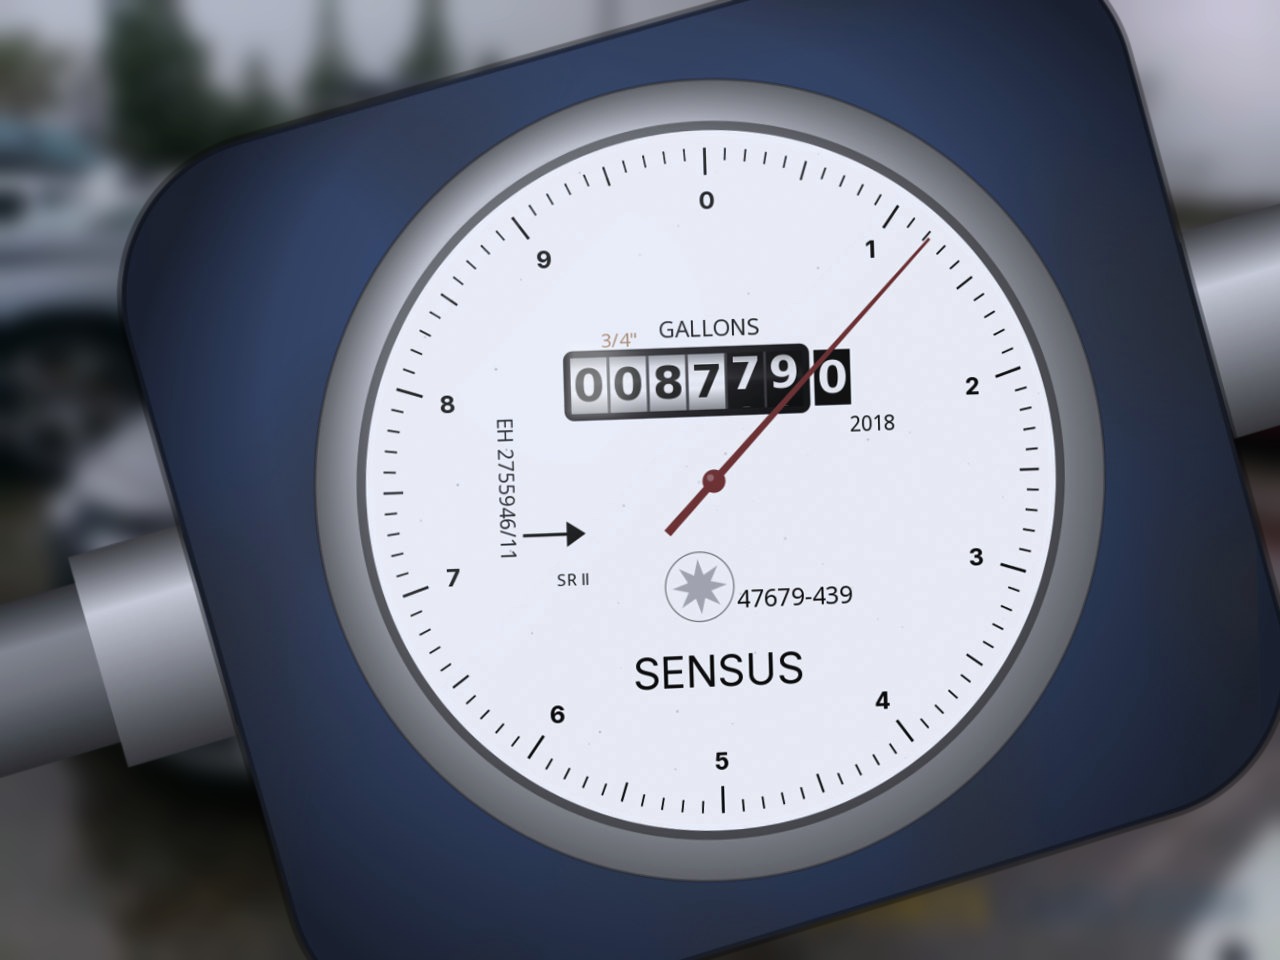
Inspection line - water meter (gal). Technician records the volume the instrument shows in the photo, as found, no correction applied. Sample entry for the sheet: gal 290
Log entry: gal 87791.2
